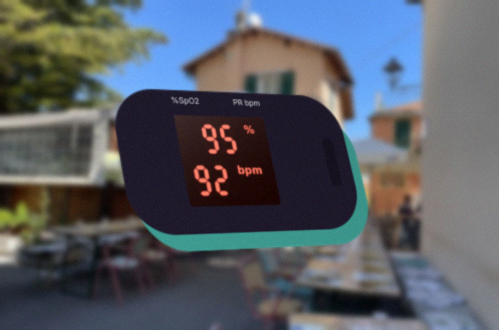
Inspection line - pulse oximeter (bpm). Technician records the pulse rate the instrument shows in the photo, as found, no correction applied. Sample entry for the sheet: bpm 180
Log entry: bpm 92
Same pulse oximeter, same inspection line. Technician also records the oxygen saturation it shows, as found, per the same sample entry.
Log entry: % 95
